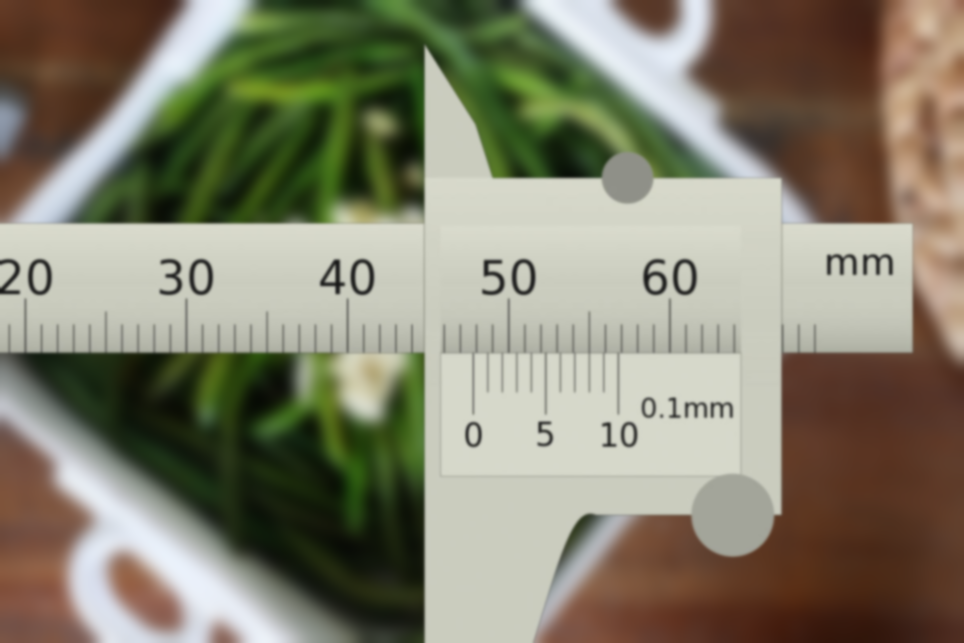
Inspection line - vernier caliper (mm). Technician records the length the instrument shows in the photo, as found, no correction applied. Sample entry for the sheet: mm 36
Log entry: mm 47.8
